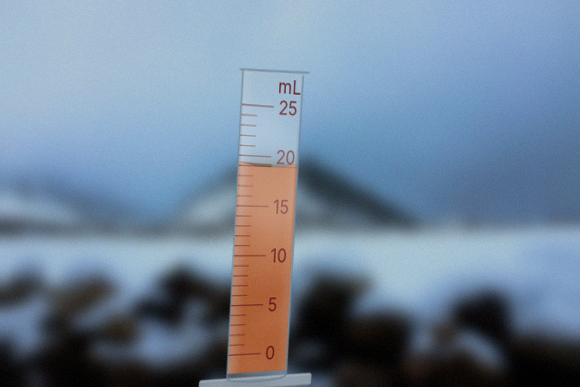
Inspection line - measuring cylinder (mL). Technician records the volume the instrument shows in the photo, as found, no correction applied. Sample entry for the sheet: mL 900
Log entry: mL 19
